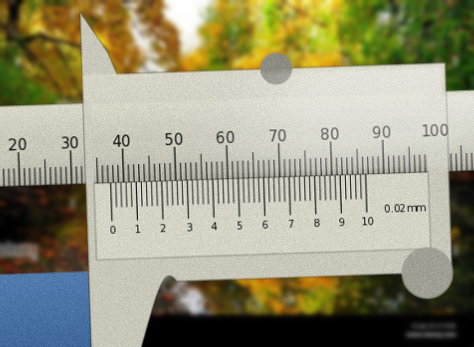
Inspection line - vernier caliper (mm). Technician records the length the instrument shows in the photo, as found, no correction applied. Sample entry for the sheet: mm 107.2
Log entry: mm 37.5
